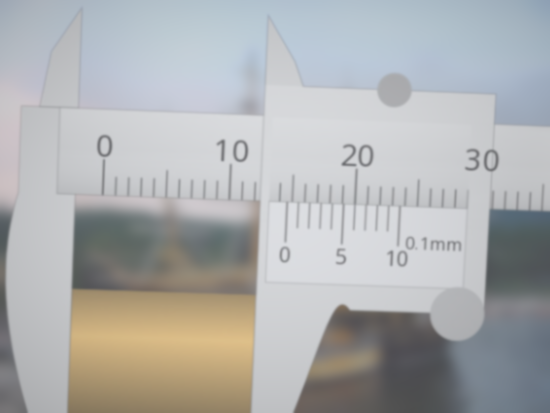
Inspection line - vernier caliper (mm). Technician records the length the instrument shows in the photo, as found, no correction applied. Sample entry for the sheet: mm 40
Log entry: mm 14.6
